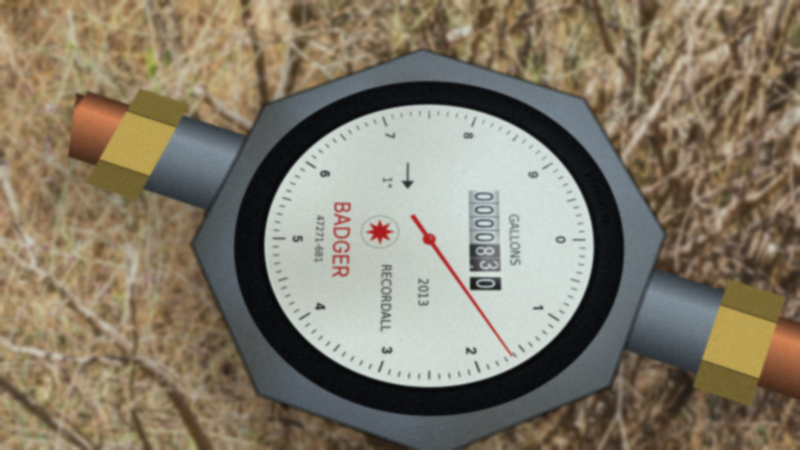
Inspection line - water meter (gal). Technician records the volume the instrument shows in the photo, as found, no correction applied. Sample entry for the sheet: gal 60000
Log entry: gal 831.6
